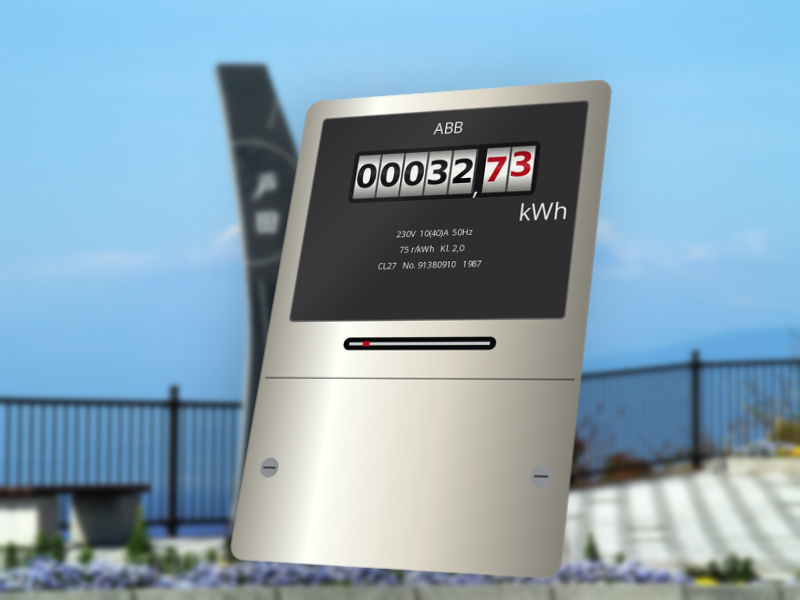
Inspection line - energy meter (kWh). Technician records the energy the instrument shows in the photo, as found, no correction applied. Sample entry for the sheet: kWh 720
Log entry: kWh 32.73
